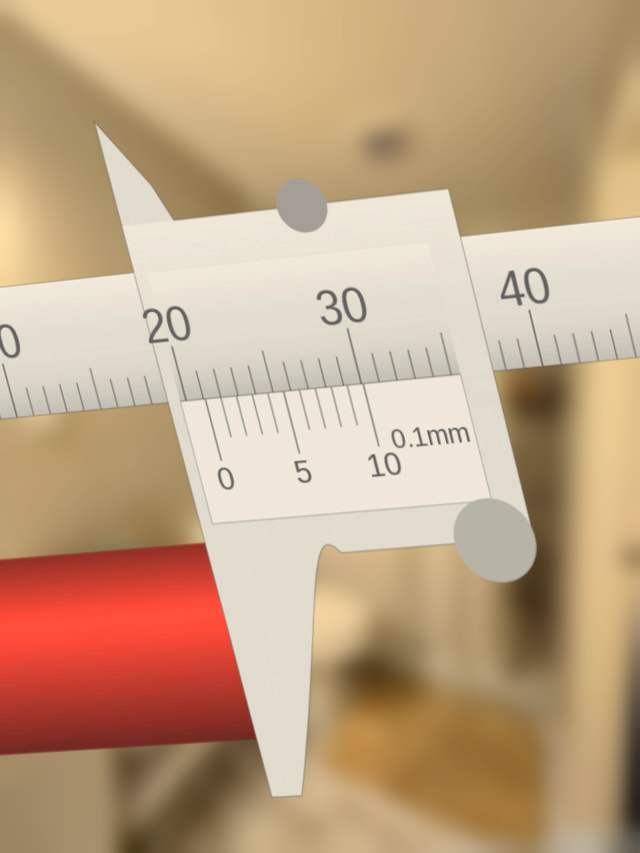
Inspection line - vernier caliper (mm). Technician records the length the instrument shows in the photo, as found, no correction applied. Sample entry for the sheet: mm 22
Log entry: mm 21.1
